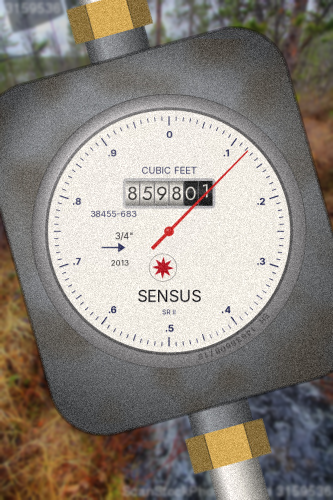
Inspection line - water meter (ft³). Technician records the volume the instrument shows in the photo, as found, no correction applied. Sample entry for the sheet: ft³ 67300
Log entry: ft³ 859801.12
